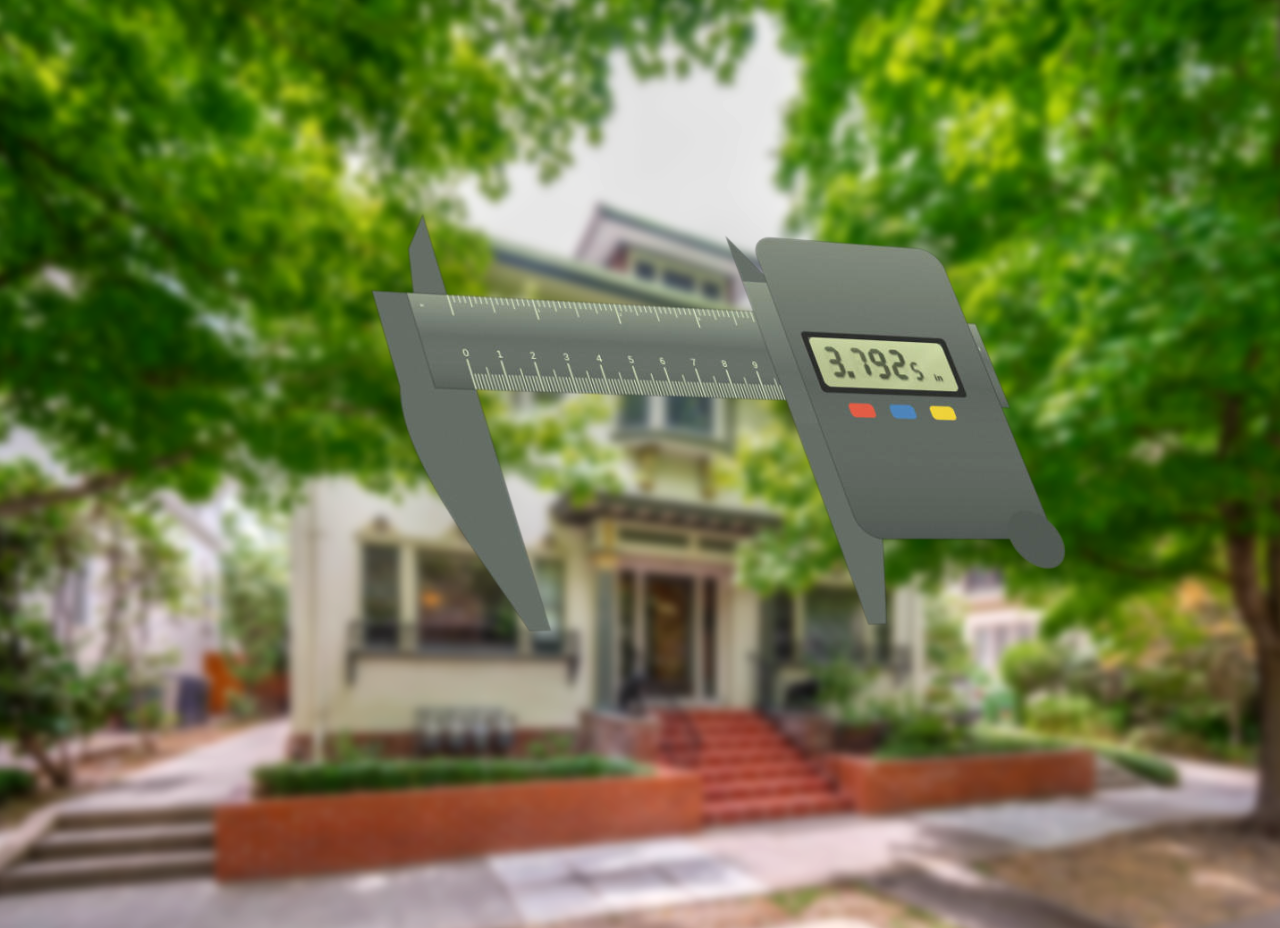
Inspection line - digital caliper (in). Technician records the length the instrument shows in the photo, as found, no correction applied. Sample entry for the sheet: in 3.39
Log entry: in 3.7925
